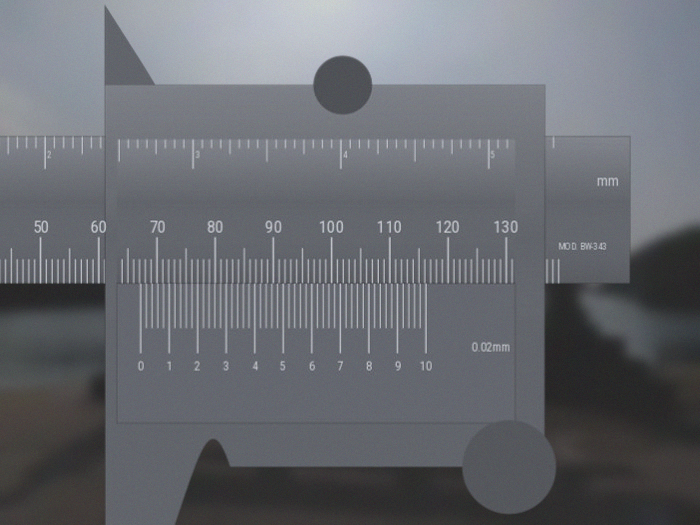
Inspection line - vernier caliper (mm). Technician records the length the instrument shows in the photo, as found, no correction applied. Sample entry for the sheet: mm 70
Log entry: mm 67.2
